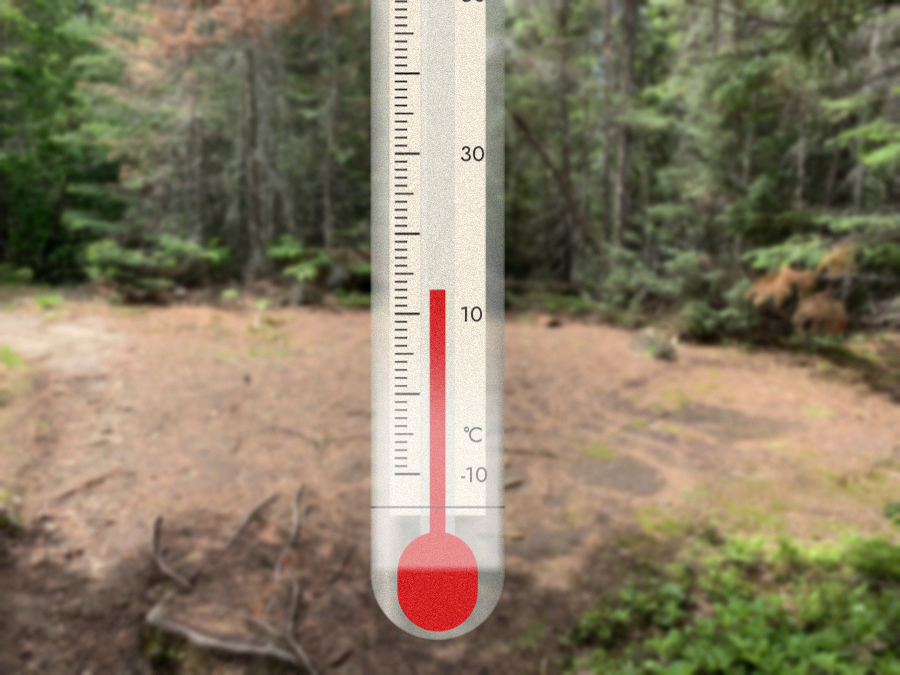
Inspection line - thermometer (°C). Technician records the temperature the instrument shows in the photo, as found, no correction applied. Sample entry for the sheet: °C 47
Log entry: °C 13
